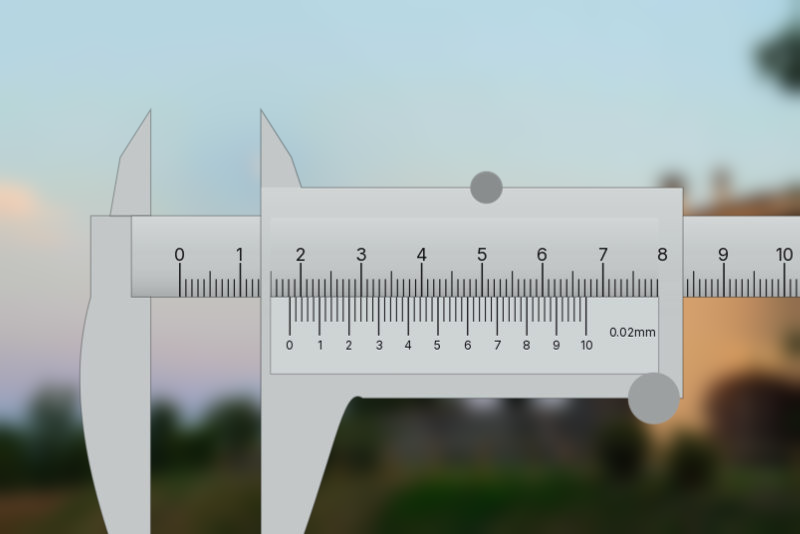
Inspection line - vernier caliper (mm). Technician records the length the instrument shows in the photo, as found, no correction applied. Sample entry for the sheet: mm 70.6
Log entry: mm 18.2
